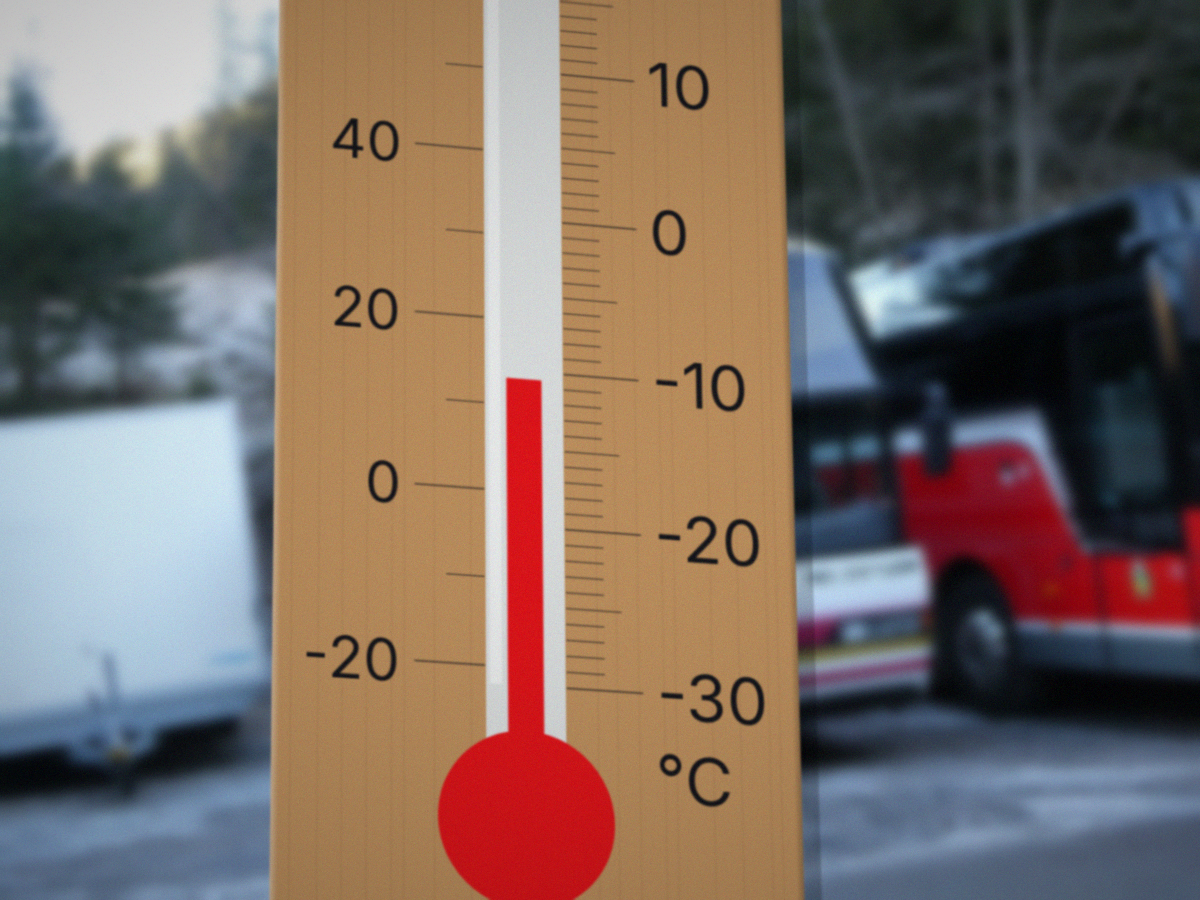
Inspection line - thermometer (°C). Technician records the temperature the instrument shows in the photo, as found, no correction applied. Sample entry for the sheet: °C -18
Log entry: °C -10.5
